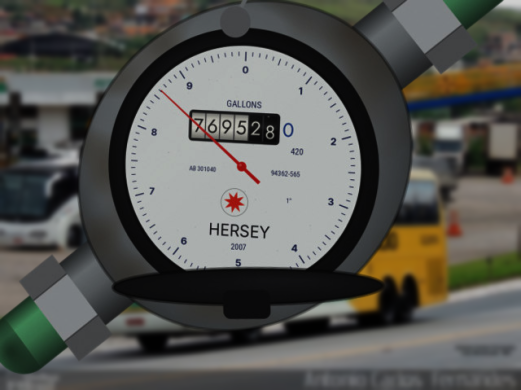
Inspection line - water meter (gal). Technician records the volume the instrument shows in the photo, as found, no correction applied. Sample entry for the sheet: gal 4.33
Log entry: gal 7695278.6
